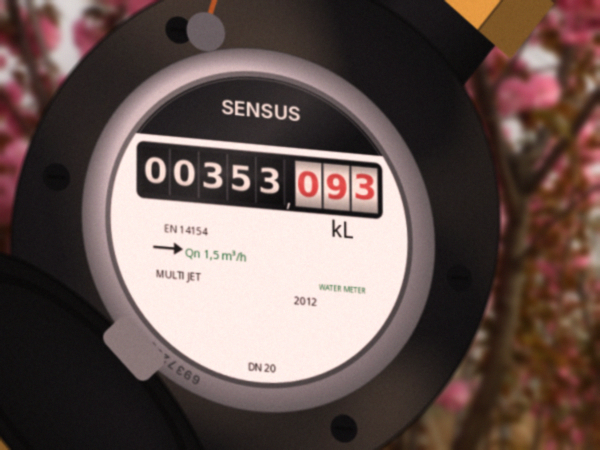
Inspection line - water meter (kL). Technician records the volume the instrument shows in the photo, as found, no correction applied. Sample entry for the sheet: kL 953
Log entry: kL 353.093
